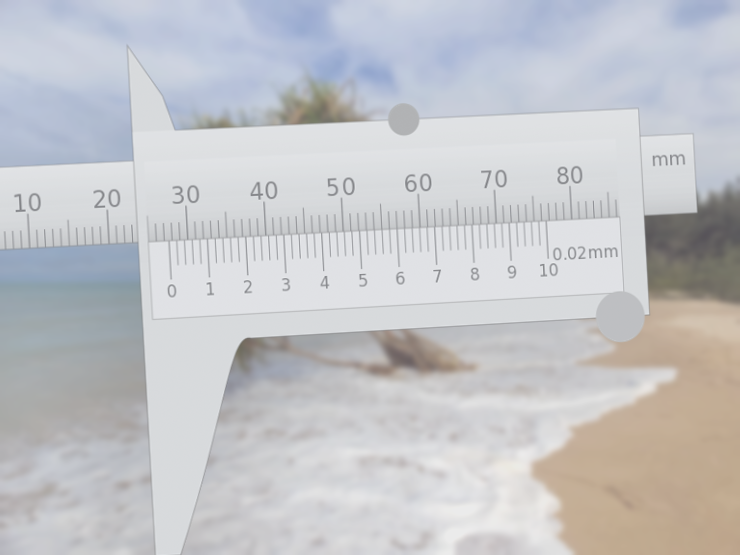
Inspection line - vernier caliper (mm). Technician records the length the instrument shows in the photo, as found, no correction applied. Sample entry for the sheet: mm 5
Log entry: mm 27.6
